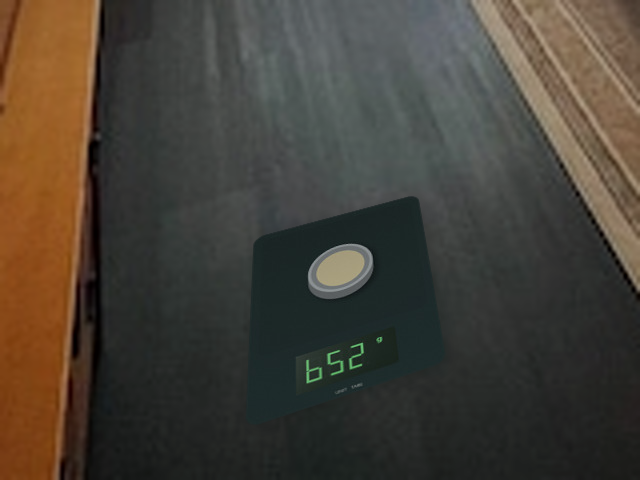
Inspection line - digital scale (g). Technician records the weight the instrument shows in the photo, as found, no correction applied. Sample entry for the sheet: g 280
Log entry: g 652
